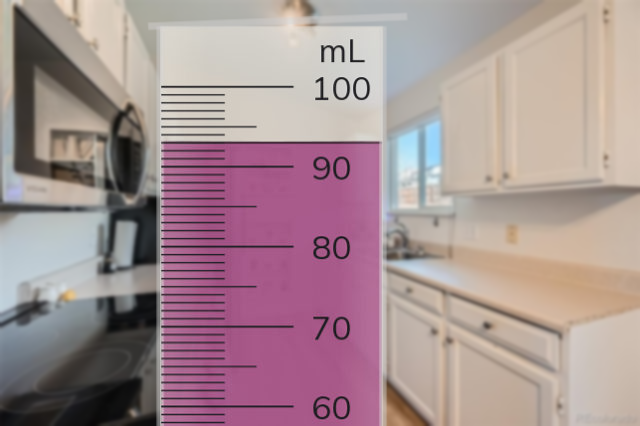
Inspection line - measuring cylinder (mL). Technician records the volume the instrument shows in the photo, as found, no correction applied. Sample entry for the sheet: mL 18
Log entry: mL 93
